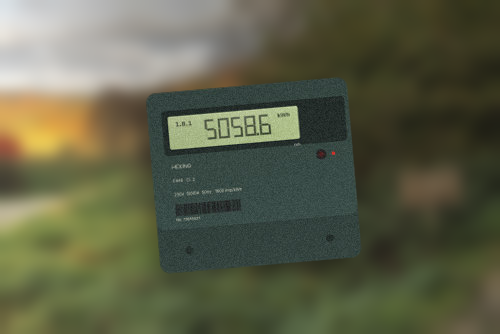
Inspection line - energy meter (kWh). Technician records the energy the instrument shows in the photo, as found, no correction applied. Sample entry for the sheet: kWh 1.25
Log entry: kWh 5058.6
